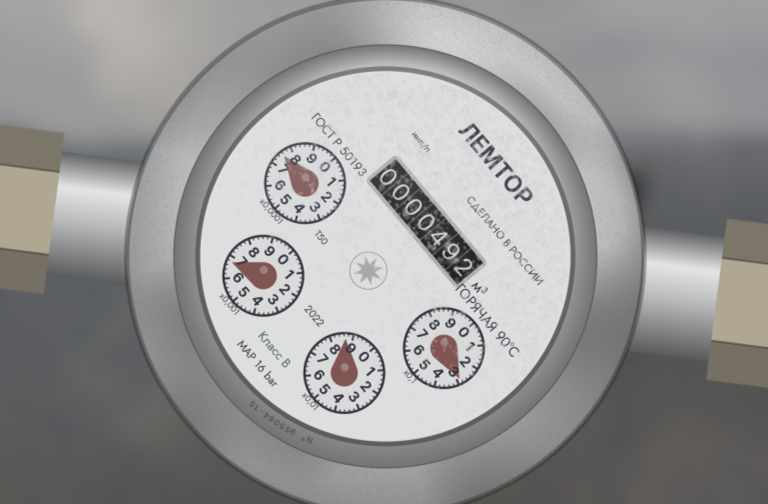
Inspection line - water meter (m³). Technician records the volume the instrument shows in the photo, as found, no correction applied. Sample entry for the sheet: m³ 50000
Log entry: m³ 492.2867
